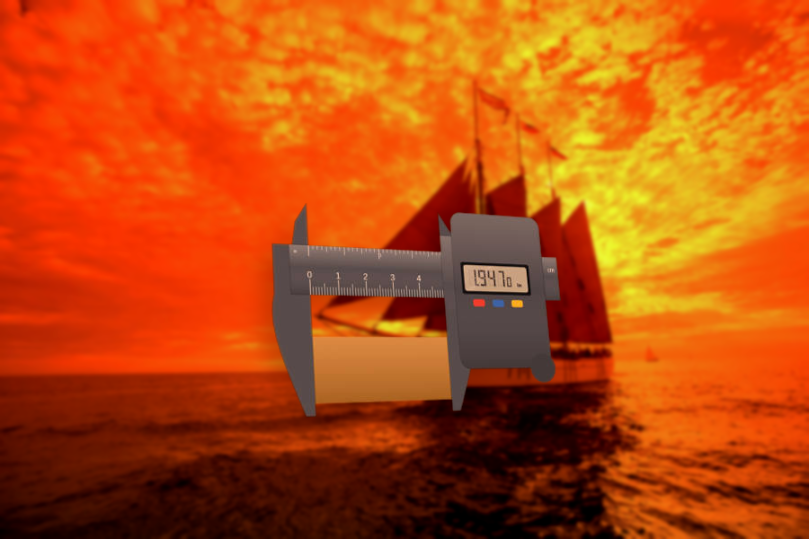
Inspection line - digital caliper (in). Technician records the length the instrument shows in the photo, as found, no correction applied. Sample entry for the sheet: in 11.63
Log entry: in 1.9470
